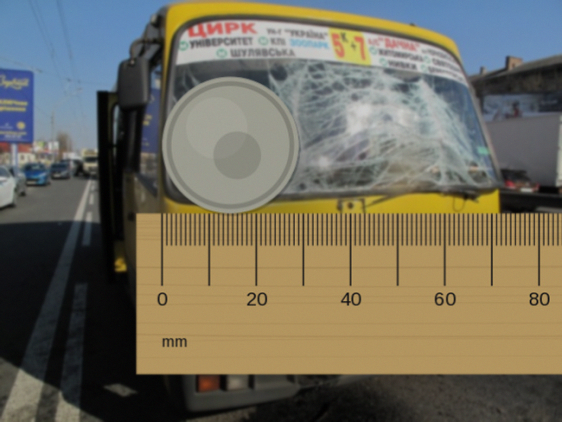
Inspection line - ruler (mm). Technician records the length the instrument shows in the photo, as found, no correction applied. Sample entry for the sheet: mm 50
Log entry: mm 29
